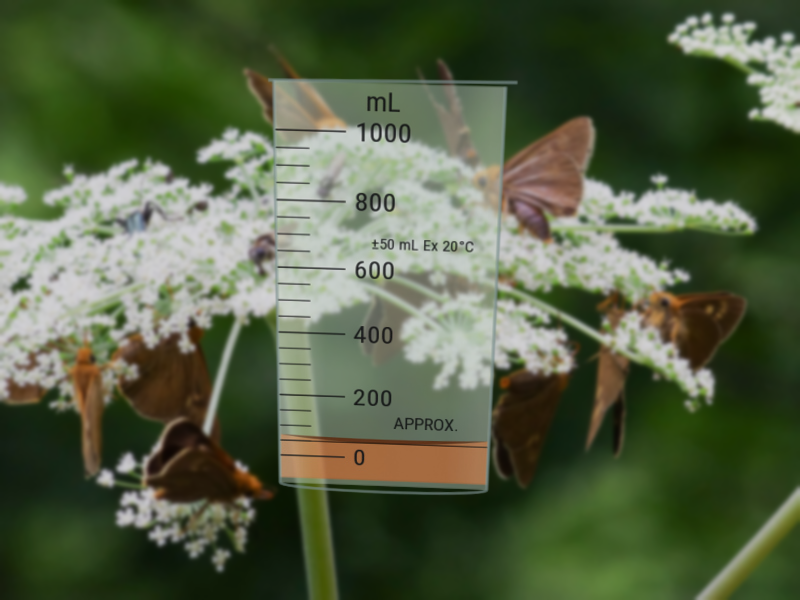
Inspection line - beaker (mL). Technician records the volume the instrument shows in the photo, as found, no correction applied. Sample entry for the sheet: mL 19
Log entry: mL 50
